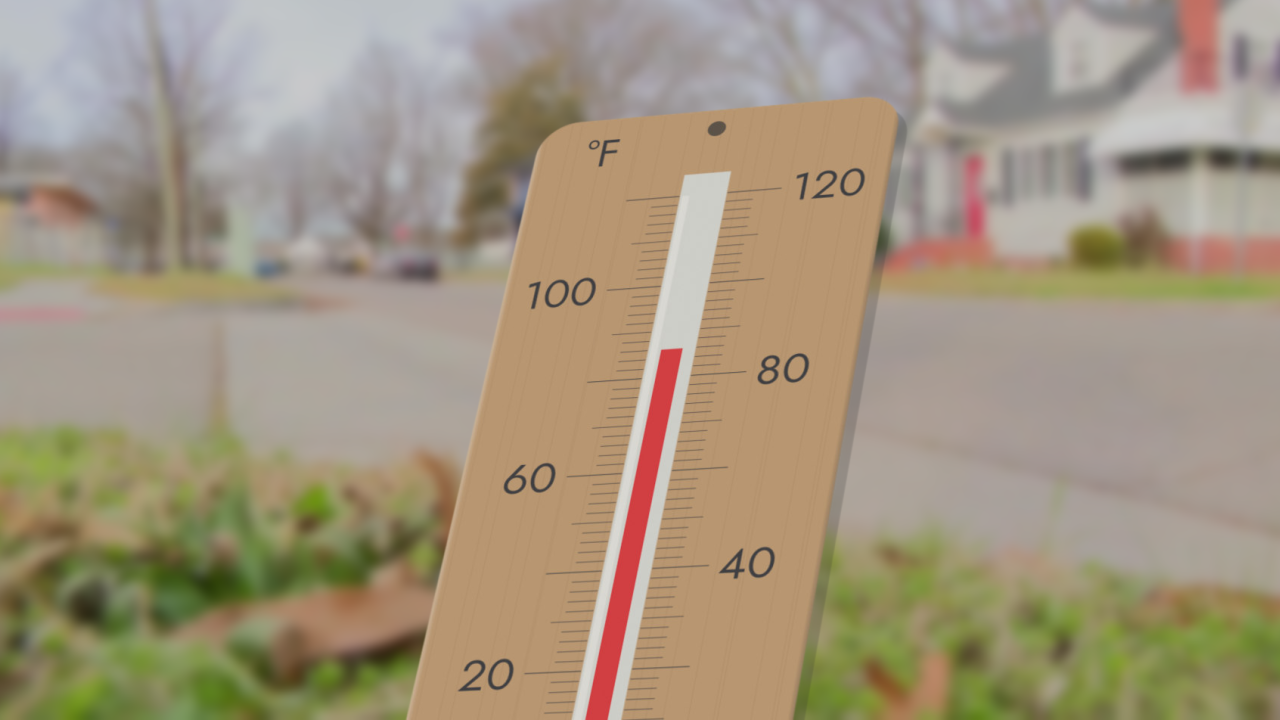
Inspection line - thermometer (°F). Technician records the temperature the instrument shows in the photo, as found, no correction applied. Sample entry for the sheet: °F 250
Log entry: °F 86
